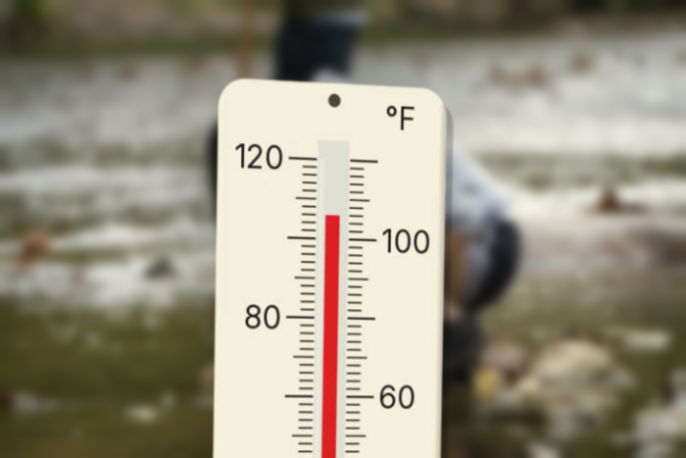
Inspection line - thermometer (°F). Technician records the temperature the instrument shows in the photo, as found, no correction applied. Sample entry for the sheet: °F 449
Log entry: °F 106
